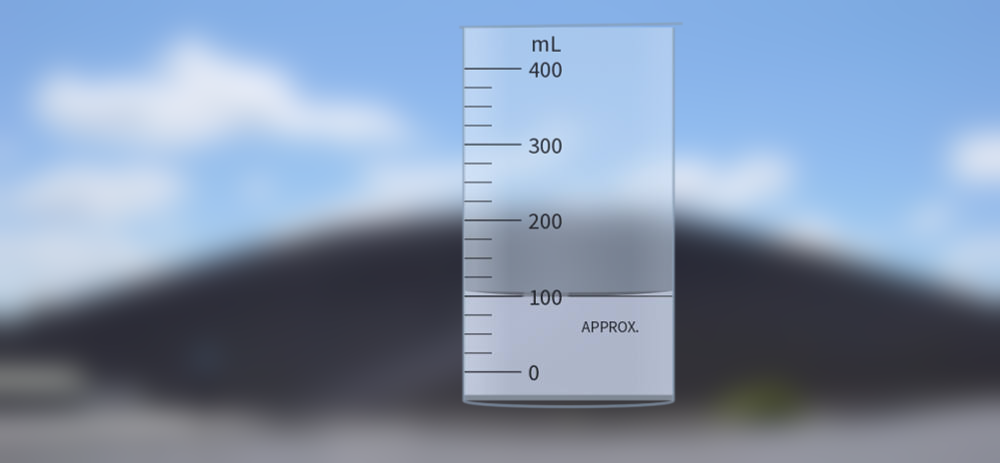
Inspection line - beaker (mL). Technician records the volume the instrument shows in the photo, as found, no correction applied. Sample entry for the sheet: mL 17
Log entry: mL 100
